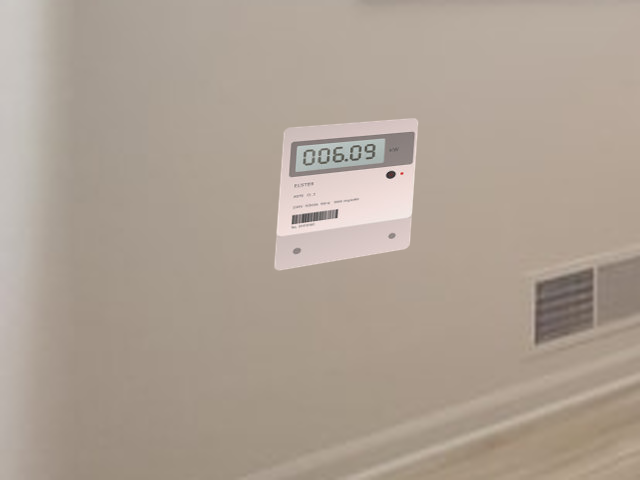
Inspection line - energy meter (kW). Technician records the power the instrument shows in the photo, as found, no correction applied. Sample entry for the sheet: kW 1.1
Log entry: kW 6.09
